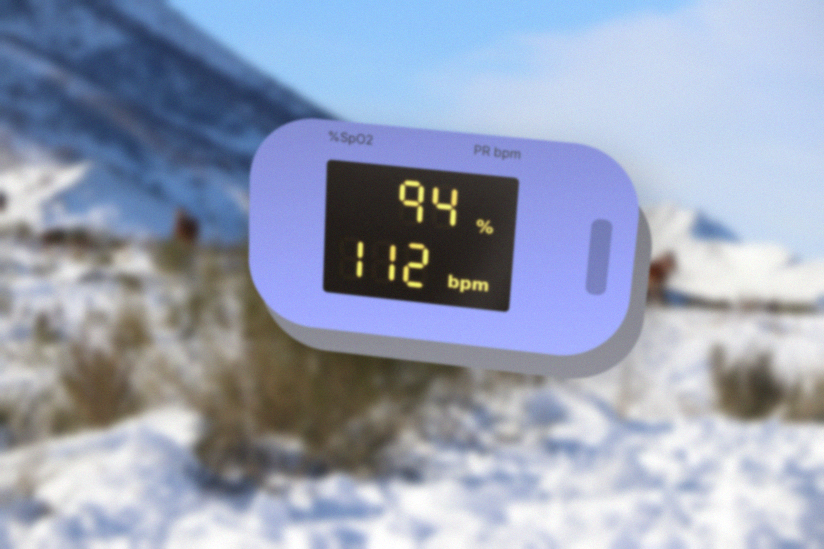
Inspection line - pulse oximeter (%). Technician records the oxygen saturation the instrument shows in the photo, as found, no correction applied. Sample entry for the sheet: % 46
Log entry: % 94
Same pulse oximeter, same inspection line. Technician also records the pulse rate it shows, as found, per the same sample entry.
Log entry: bpm 112
